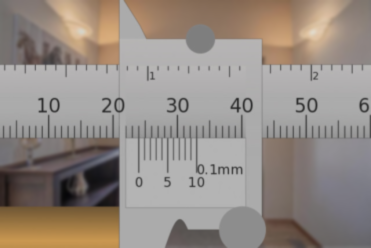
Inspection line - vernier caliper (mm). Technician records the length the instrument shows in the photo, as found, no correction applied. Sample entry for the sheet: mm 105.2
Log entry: mm 24.0
